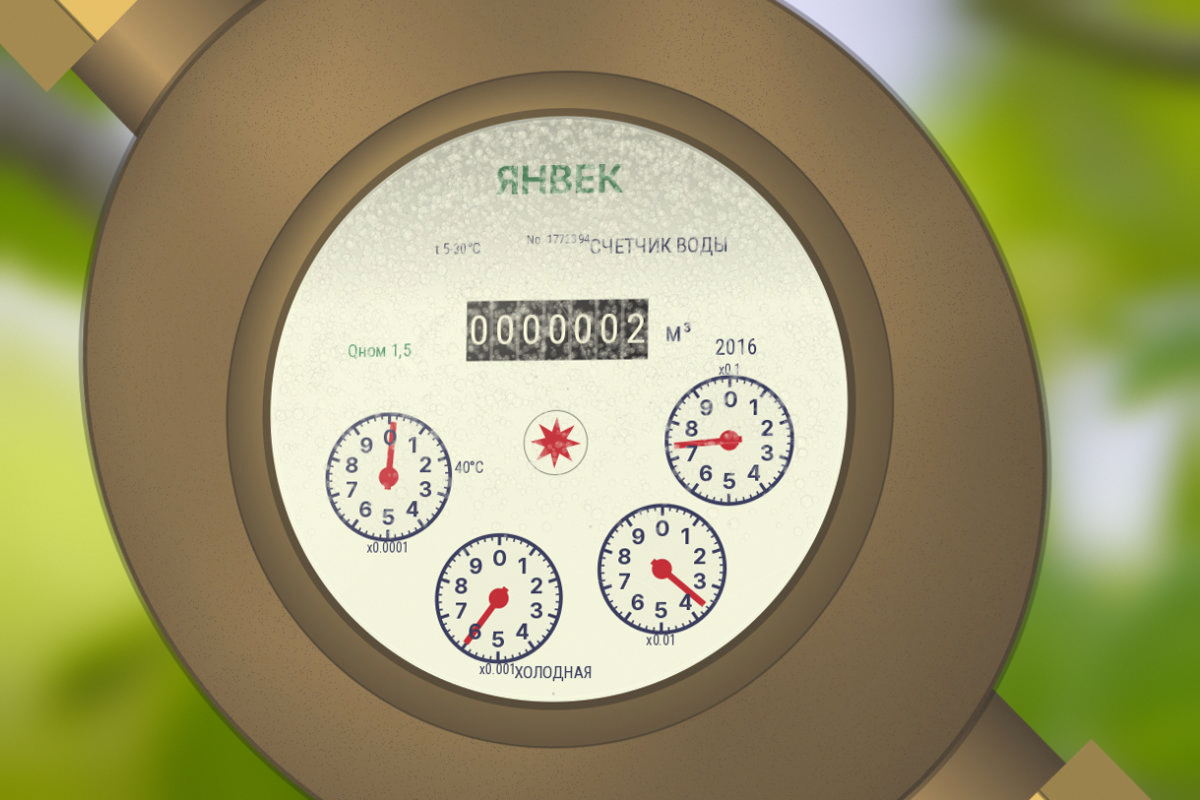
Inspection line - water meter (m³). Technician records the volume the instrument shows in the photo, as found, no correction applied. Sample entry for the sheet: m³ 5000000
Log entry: m³ 2.7360
